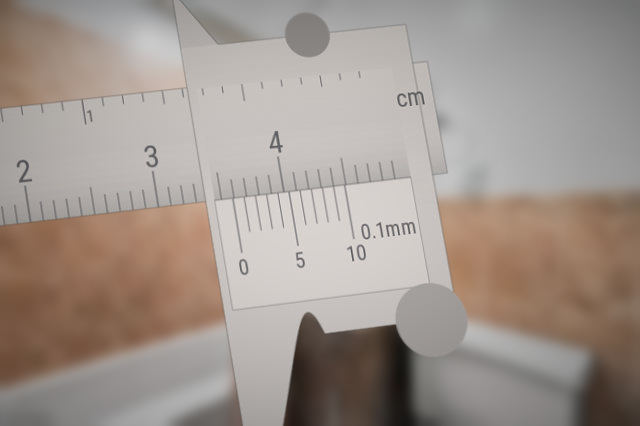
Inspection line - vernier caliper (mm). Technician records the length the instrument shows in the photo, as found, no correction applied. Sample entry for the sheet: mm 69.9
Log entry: mm 35.9
